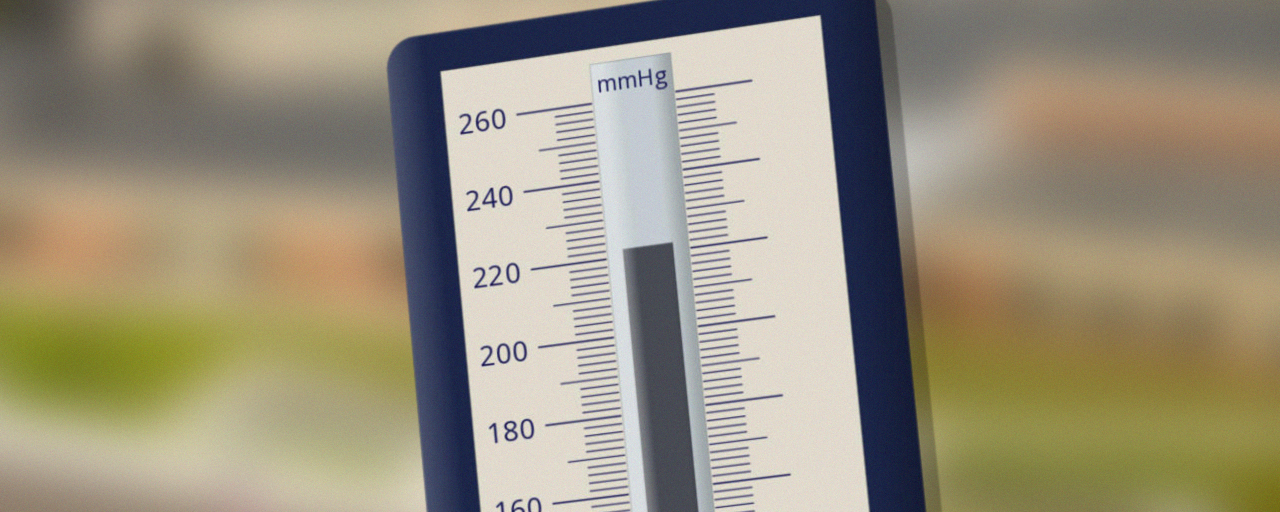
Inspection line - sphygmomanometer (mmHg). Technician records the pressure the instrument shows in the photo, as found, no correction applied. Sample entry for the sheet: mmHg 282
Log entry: mmHg 222
